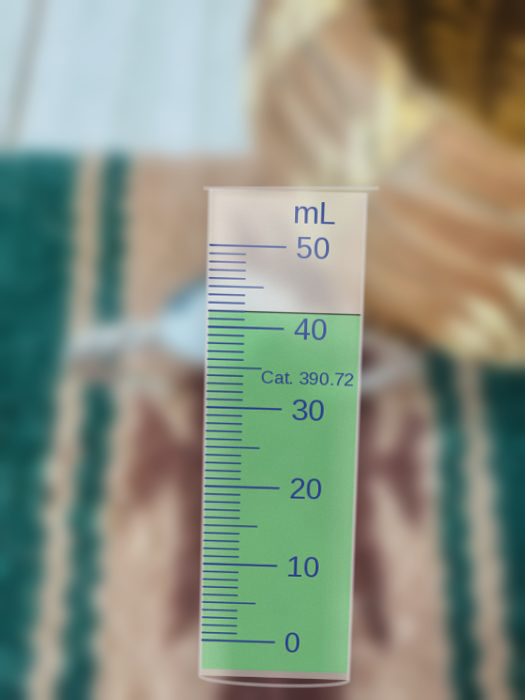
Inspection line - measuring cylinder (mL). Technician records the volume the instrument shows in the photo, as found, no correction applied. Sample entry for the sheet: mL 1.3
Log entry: mL 42
